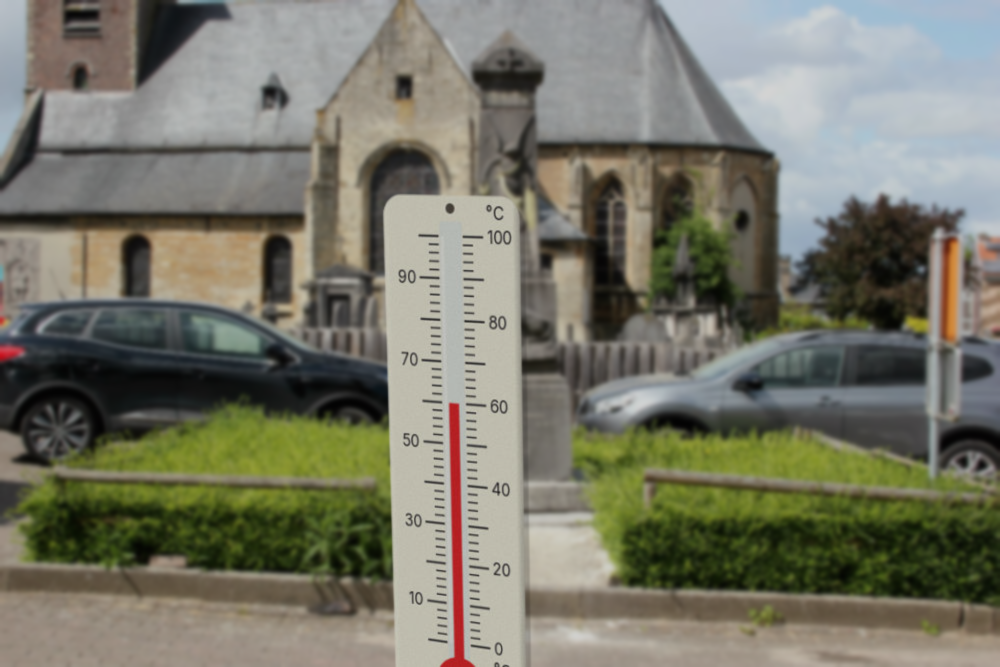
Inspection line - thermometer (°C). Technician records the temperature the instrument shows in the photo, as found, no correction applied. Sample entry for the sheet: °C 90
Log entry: °C 60
